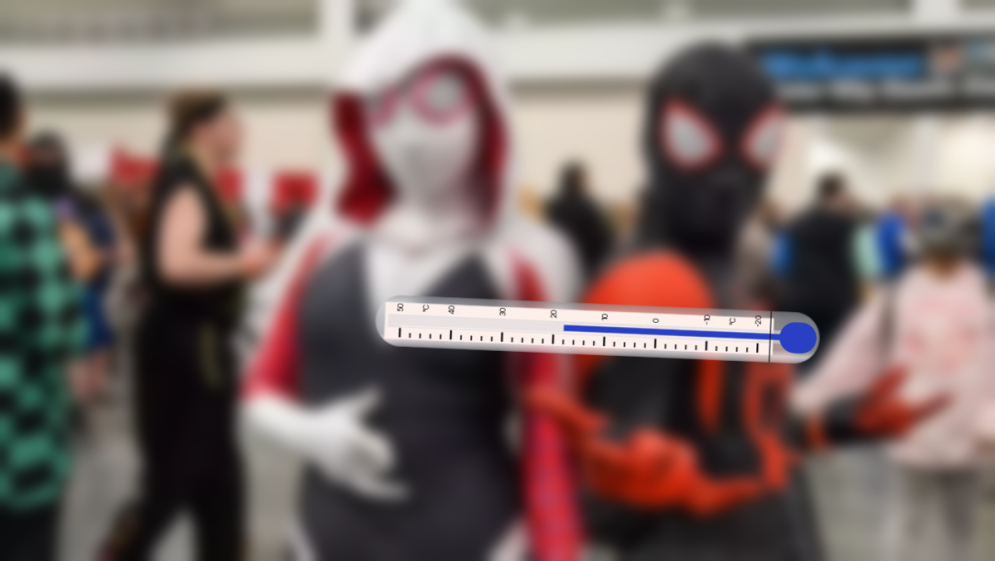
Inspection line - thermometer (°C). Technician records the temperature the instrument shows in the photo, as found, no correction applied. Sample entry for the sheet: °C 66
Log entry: °C 18
